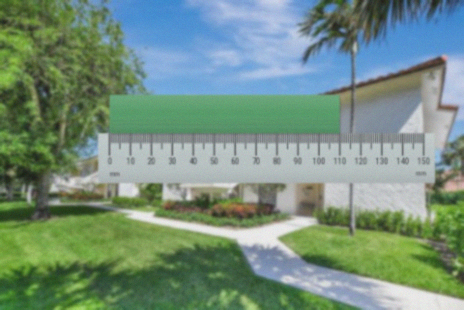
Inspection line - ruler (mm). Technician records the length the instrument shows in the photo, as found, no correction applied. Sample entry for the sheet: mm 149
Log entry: mm 110
